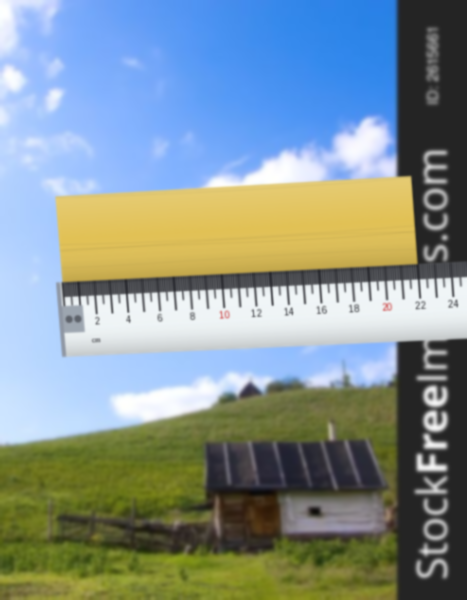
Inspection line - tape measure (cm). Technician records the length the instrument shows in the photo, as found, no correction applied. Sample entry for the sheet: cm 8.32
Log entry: cm 22
